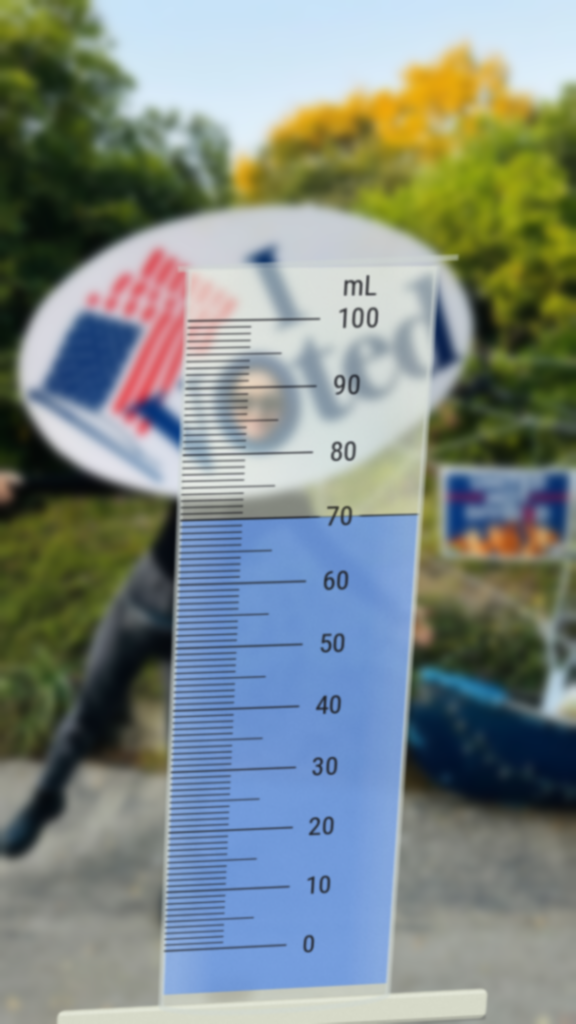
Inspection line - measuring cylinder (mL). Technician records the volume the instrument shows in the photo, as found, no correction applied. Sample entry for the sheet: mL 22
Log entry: mL 70
